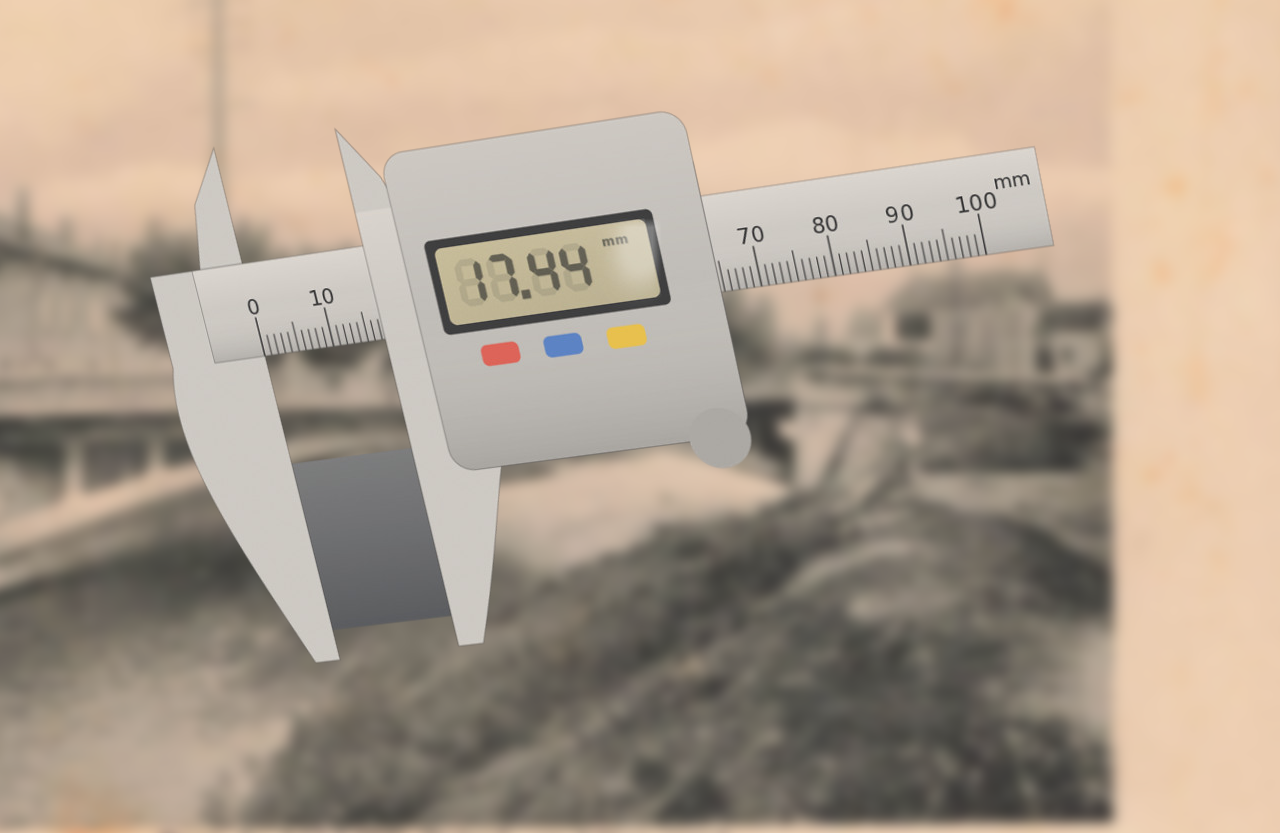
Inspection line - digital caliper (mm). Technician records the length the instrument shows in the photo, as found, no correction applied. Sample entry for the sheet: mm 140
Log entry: mm 17.44
